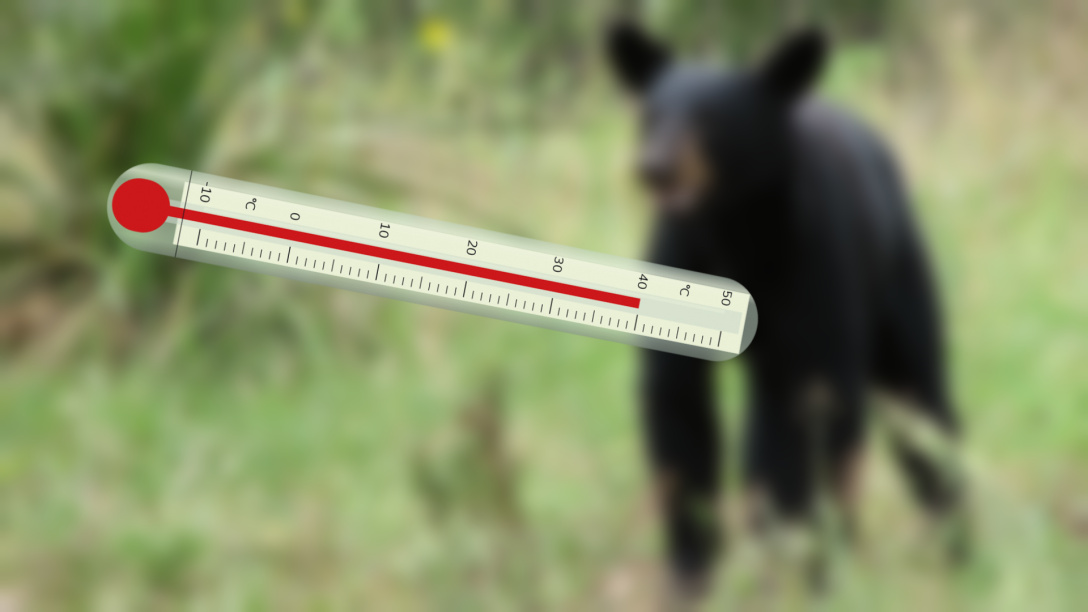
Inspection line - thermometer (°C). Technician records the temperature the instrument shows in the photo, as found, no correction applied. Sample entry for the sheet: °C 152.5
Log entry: °C 40
